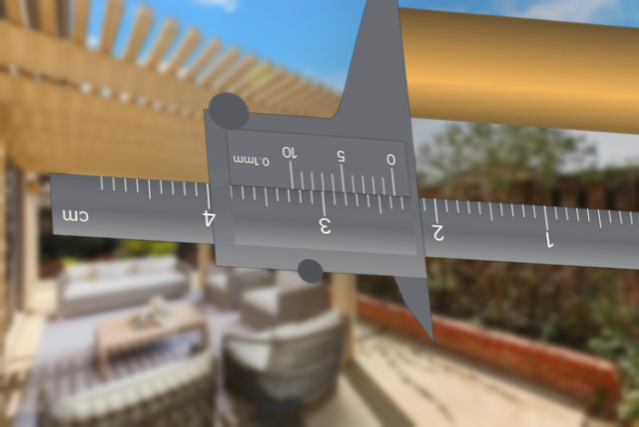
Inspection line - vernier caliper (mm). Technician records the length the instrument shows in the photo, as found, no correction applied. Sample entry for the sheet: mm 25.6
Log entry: mm 23.6
